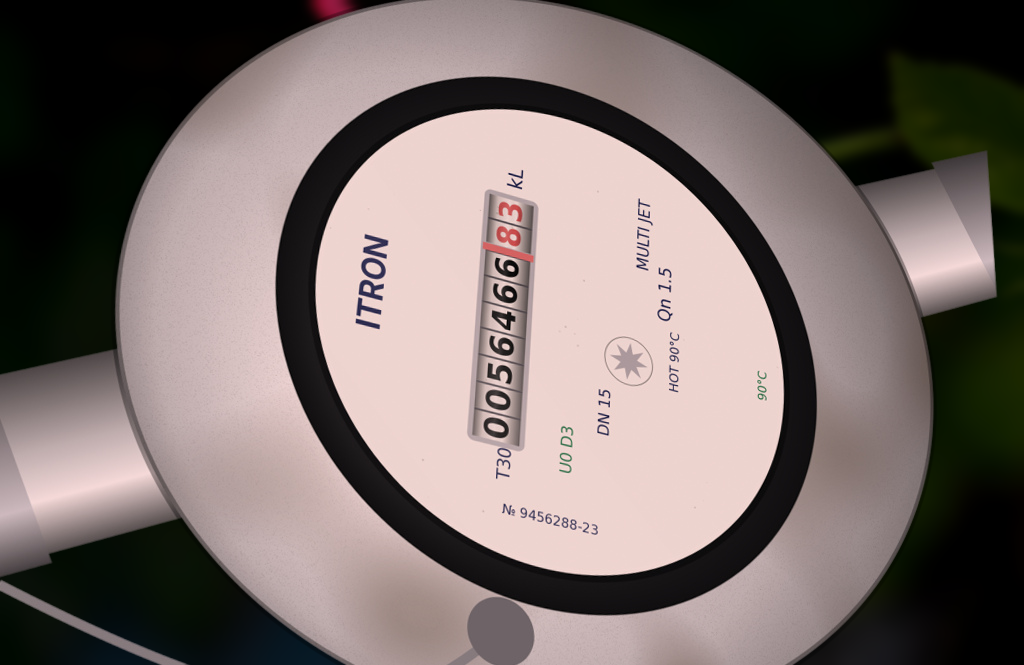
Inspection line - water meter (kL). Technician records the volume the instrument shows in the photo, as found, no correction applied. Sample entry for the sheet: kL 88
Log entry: kL 56466.83
